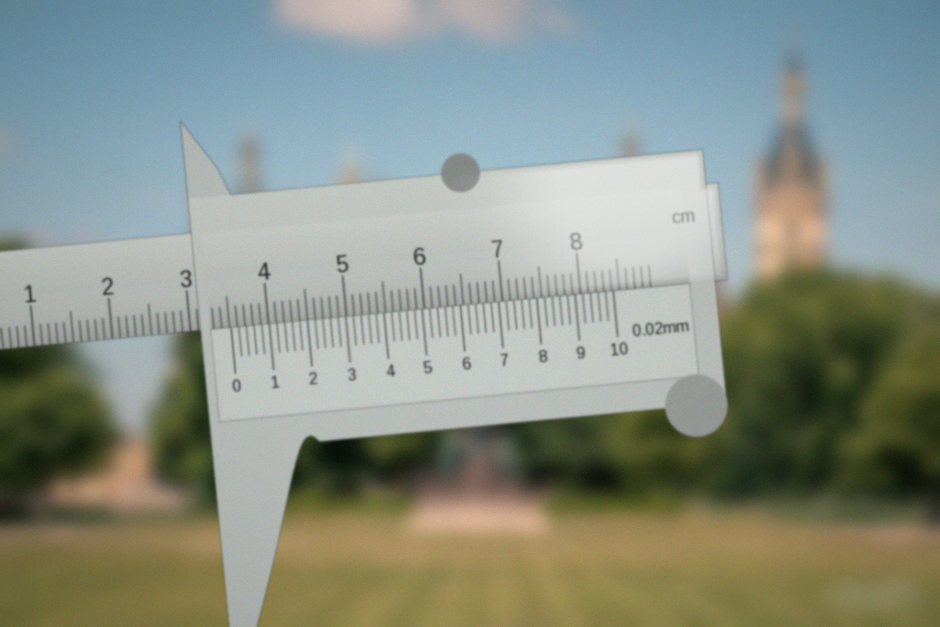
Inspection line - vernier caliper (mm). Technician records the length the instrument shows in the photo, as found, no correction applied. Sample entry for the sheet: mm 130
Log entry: mm 35.2
